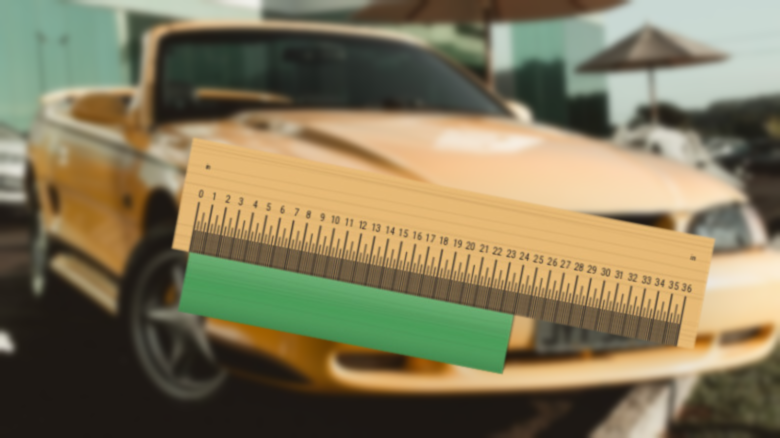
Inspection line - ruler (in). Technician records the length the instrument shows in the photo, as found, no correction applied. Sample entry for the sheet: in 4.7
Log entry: in 24
